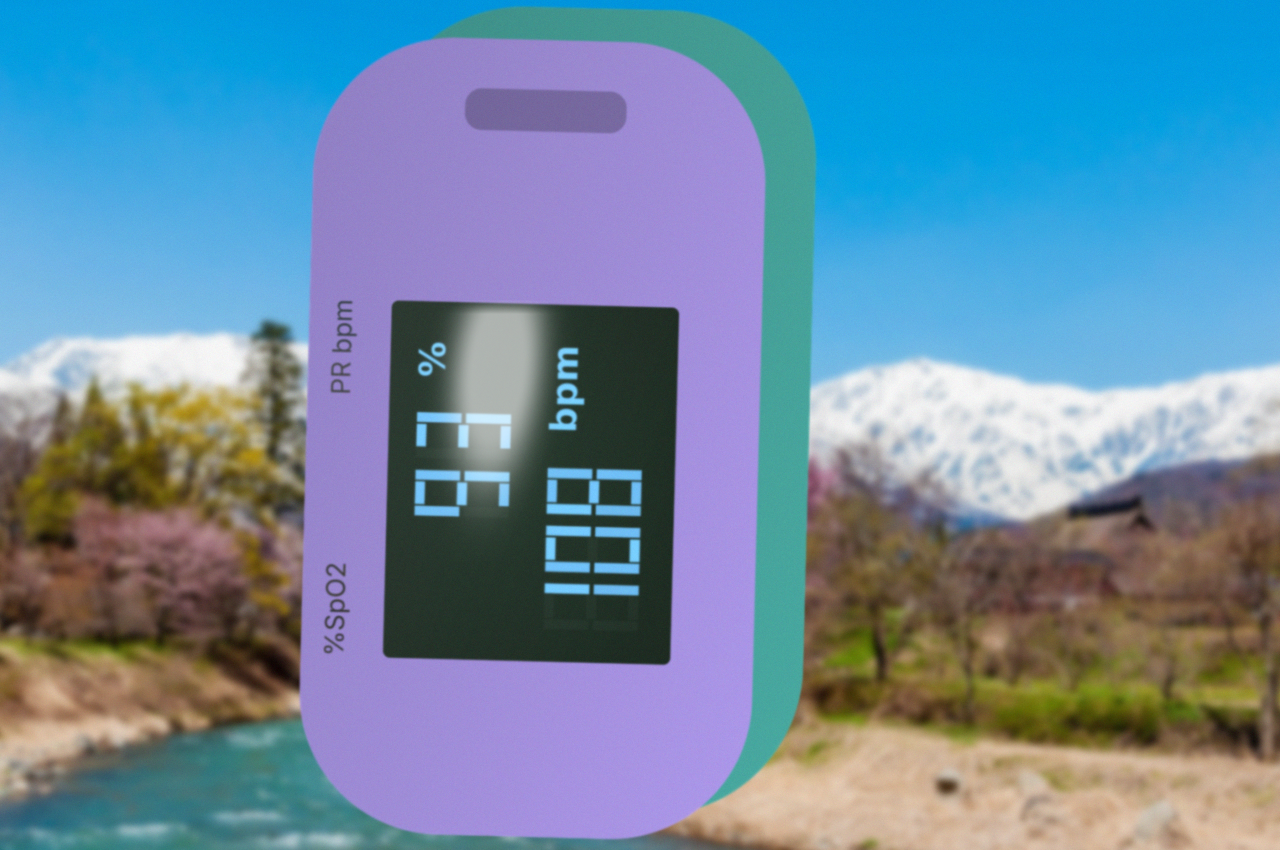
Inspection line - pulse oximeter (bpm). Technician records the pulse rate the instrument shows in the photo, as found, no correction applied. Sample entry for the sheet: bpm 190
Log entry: bpm 108
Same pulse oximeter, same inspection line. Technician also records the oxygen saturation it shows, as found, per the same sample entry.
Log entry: % 93
